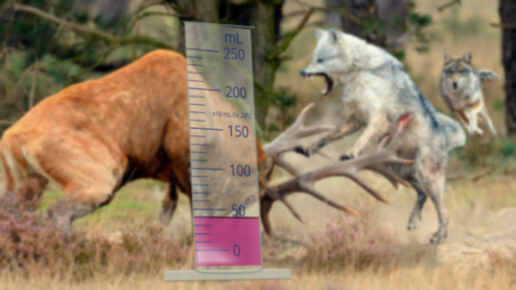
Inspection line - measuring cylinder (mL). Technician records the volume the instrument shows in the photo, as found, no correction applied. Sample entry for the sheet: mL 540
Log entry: mL 40
